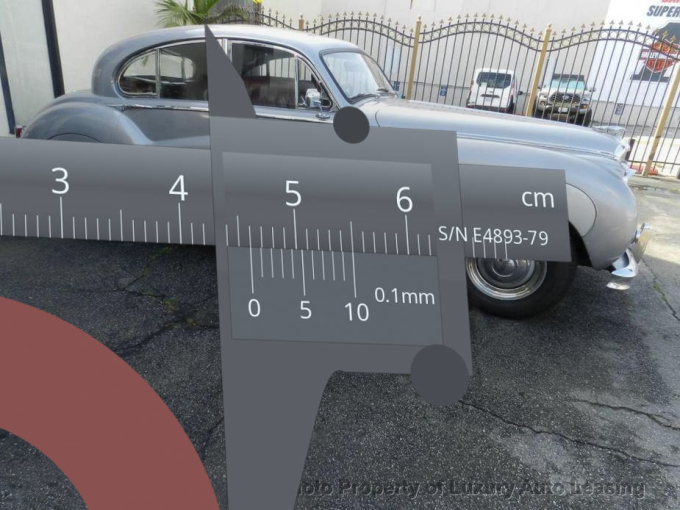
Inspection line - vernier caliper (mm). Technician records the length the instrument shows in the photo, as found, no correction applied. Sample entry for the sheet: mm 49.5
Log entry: mm 46.0
